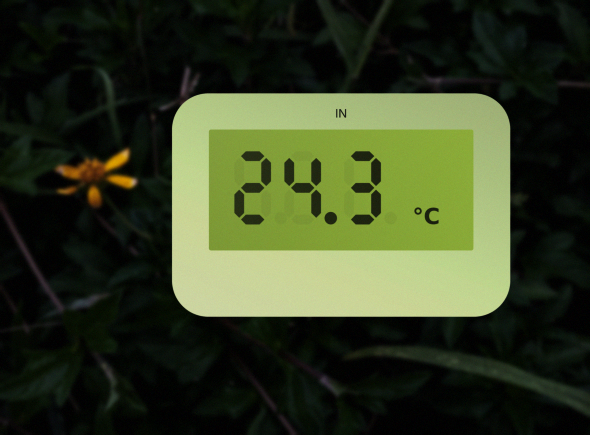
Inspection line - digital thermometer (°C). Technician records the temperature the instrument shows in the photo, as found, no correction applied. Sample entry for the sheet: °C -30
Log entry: °C 24.3
